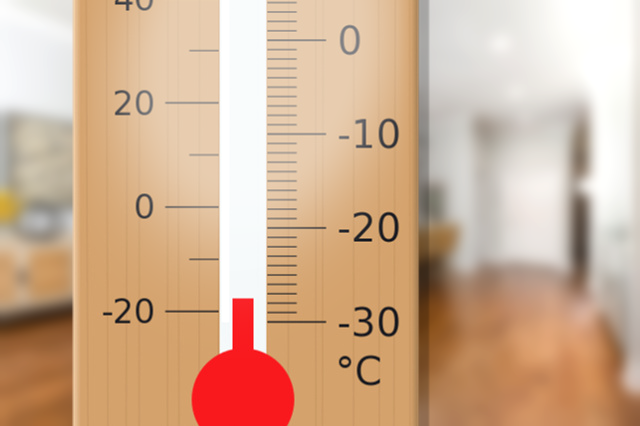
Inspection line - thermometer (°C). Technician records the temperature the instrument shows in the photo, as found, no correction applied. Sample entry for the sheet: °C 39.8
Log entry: °C -27.5
